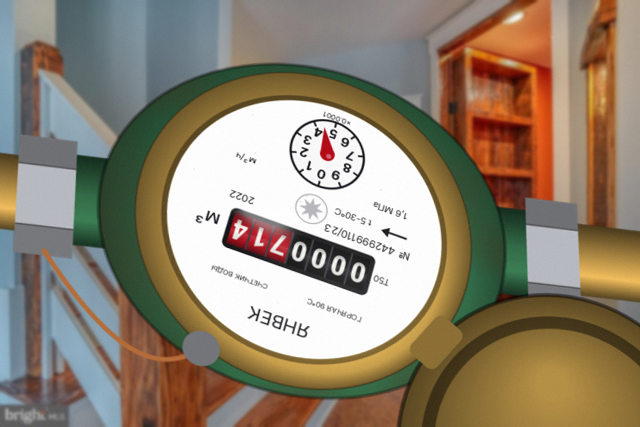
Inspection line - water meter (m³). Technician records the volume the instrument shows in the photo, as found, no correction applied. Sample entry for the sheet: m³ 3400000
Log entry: m³ 0.7144
